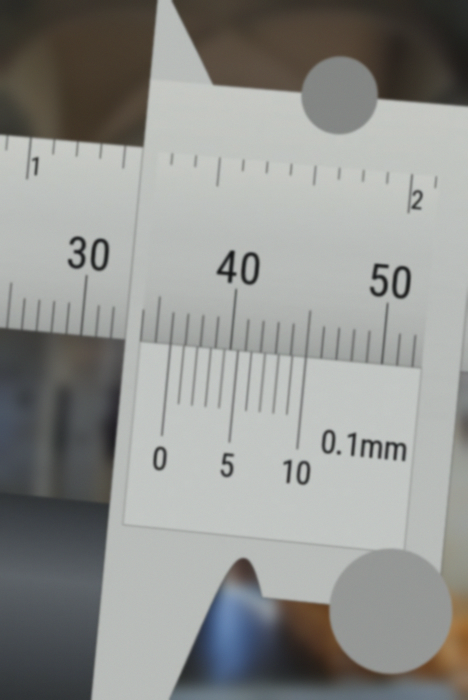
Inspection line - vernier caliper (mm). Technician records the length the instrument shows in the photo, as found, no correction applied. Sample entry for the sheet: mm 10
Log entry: mm 36.0
